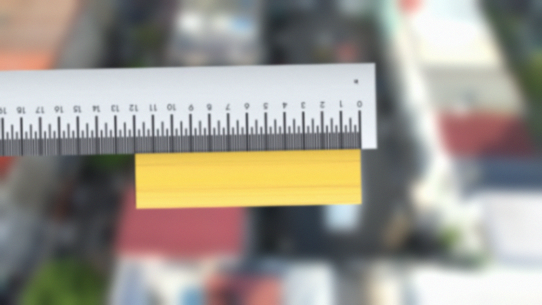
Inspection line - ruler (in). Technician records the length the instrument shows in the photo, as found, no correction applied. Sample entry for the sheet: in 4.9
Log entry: in 12
